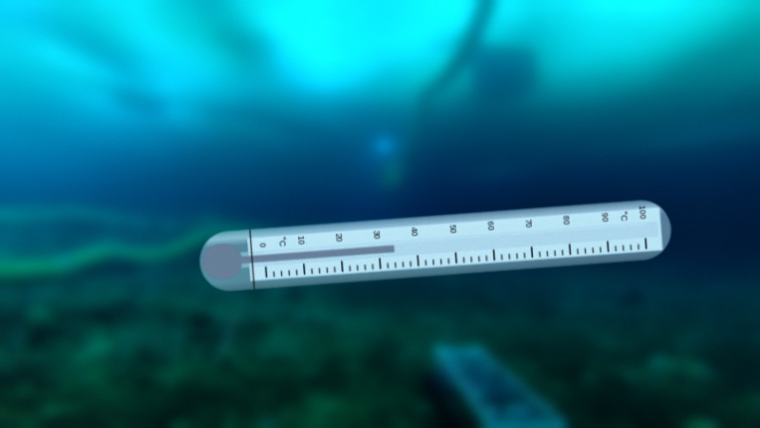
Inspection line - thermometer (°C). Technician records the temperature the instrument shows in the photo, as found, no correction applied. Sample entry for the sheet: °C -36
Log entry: °C 34
